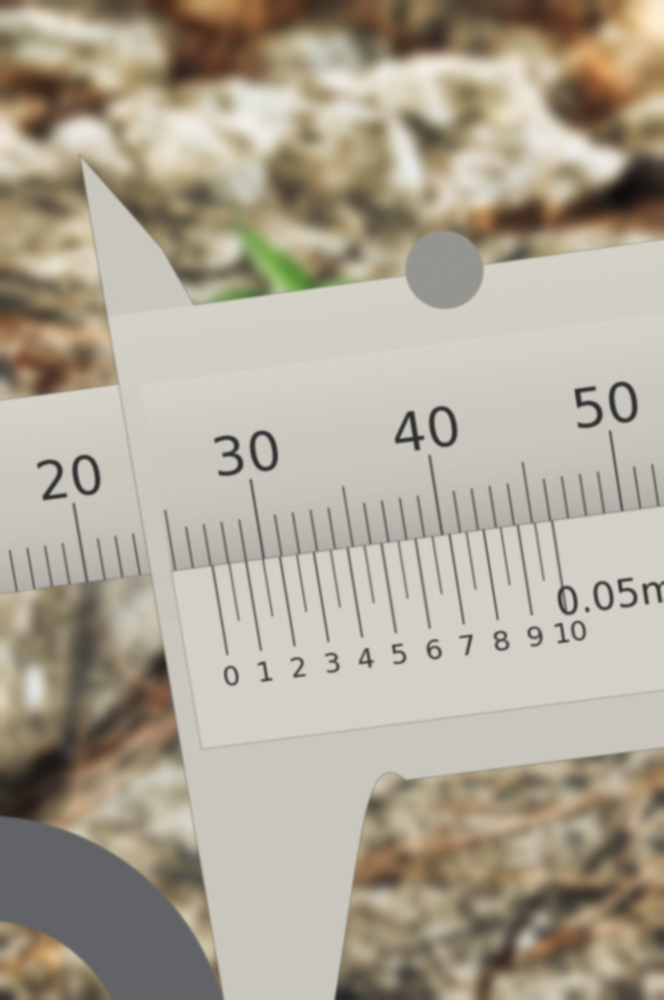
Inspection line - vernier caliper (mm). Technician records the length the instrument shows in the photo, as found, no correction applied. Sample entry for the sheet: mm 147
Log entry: mm 27.1
